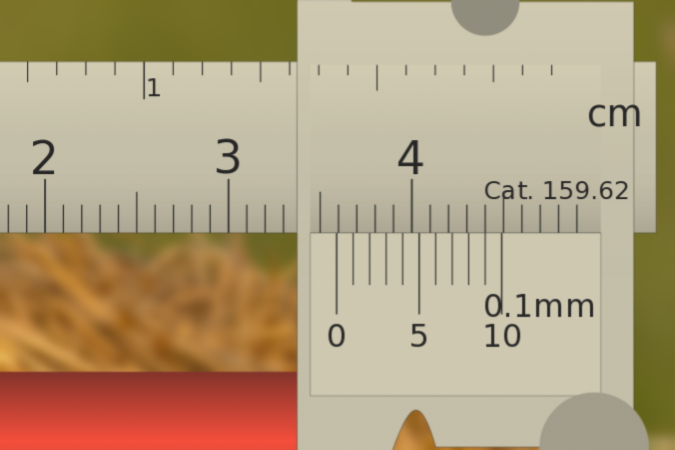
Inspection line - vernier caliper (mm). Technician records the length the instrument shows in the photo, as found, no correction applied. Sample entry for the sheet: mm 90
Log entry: mm 35.9
